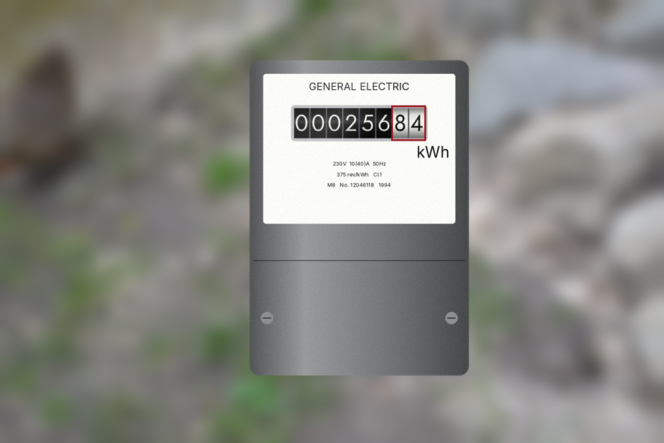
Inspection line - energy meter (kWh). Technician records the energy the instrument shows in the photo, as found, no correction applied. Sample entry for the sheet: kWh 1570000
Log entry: kWh 256.84
